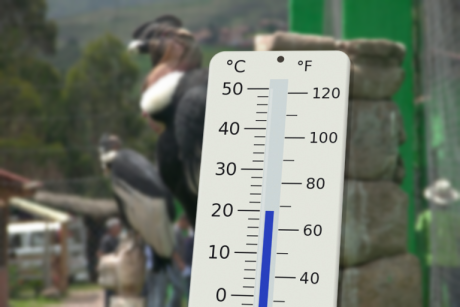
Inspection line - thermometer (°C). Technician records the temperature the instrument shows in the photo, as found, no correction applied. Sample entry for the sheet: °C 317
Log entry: °C 20
